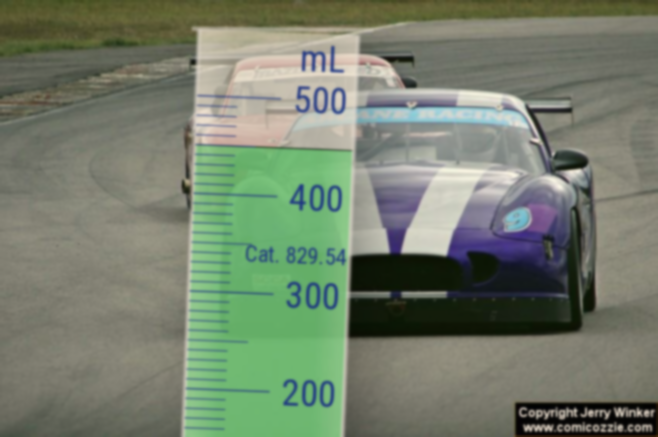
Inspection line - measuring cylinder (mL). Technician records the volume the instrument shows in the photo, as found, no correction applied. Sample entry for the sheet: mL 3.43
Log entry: mL 450
